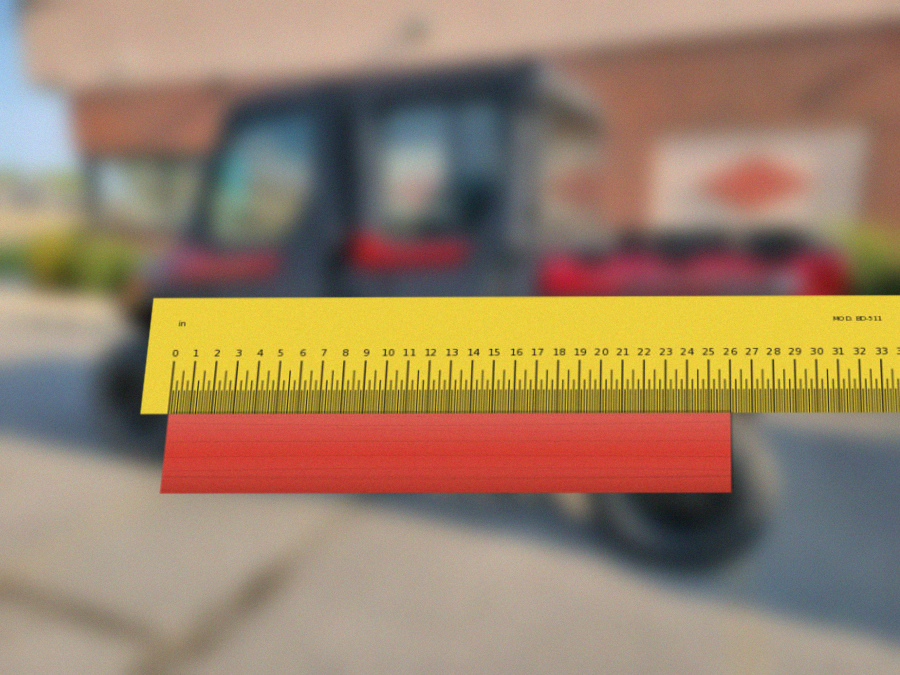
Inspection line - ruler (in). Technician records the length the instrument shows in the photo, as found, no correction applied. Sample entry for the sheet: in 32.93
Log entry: in 26
